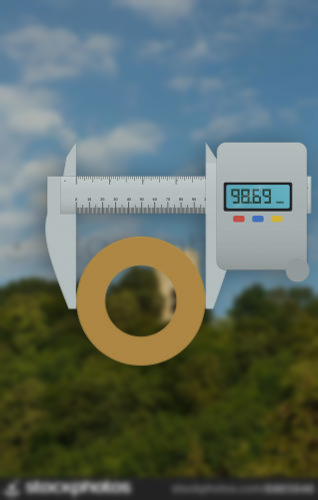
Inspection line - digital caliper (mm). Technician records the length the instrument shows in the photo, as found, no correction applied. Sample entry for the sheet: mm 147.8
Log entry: mm 98.69
